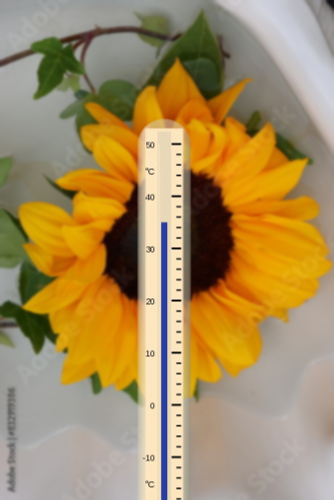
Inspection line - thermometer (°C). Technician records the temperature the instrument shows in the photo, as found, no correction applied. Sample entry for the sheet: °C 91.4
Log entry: °C 35
